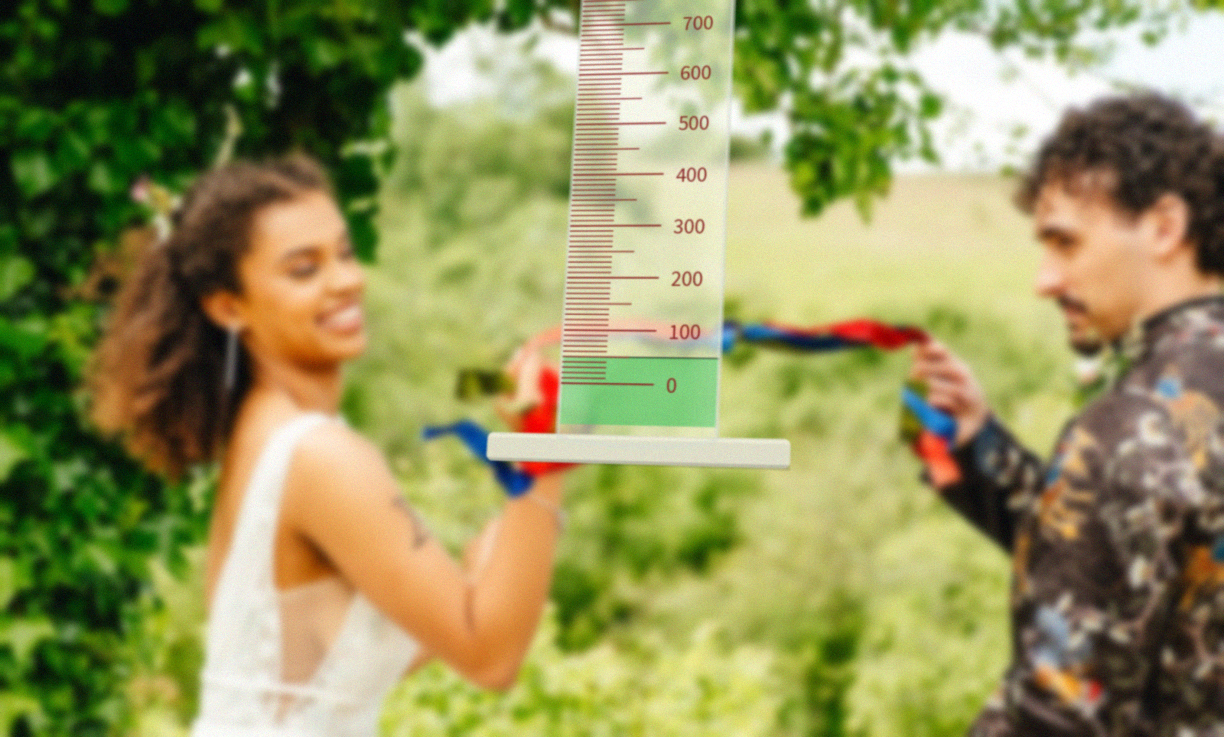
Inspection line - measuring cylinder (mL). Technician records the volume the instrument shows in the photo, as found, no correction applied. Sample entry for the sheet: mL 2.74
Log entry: mL 50
